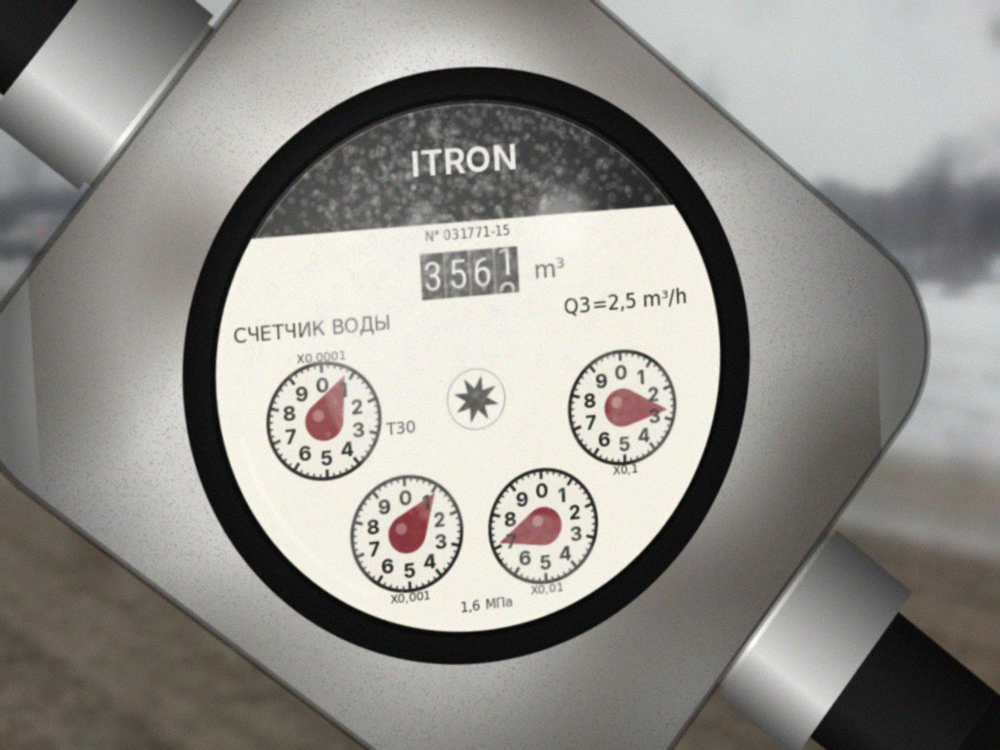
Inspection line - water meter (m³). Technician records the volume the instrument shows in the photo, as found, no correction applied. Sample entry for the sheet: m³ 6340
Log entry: m³ 3561.2710
